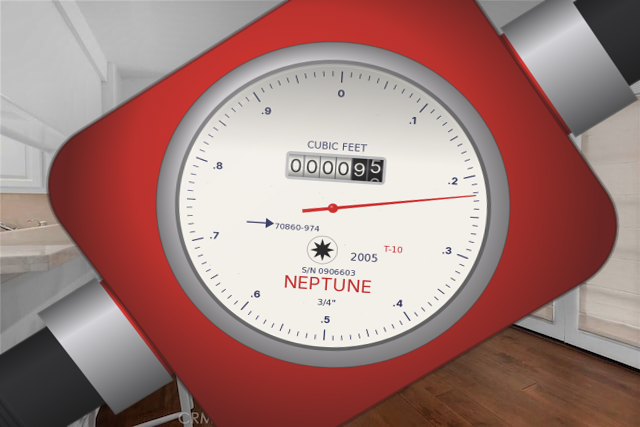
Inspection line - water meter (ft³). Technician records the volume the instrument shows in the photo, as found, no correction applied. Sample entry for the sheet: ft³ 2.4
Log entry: ft³ 95.22
